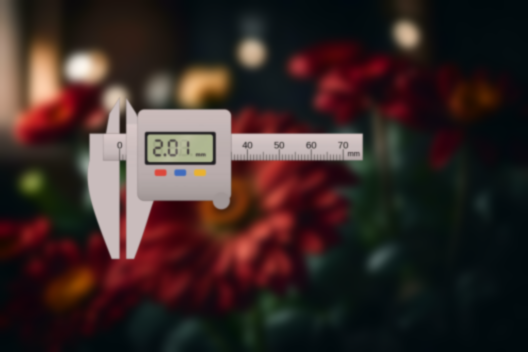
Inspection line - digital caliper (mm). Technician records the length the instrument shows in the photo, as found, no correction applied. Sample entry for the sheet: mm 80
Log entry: mm 2.01
